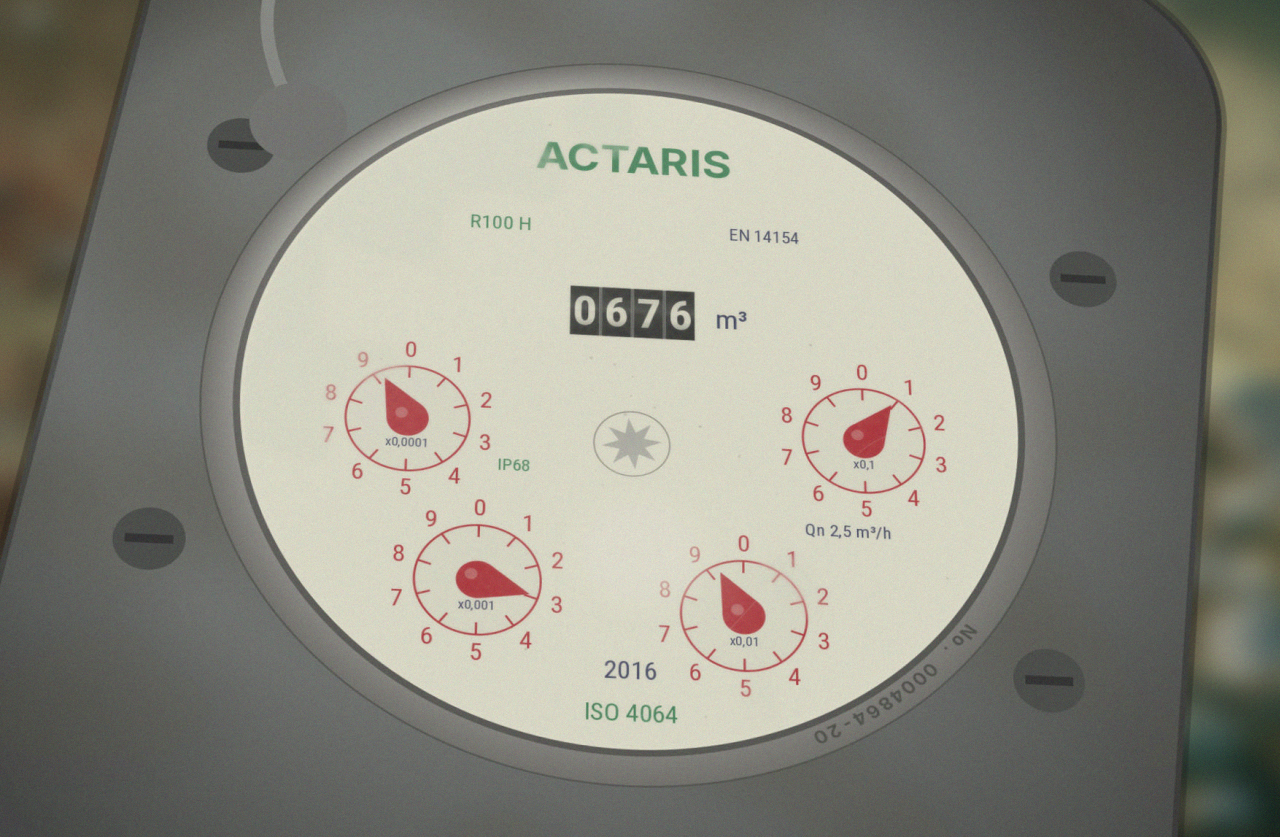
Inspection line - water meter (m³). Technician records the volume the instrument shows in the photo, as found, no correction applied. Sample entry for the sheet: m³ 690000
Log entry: m³ 676.0929
